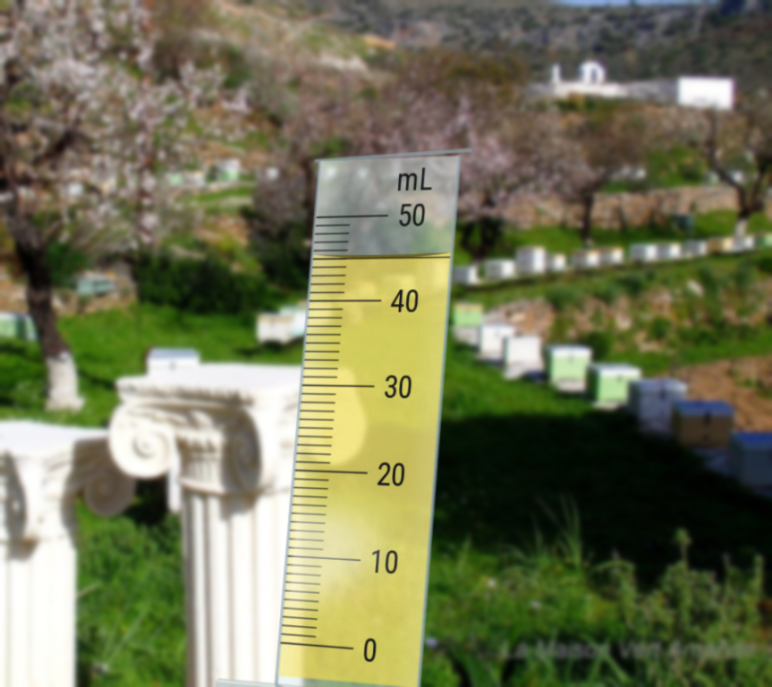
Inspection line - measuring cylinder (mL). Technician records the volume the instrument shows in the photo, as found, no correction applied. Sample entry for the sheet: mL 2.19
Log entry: mL 45
